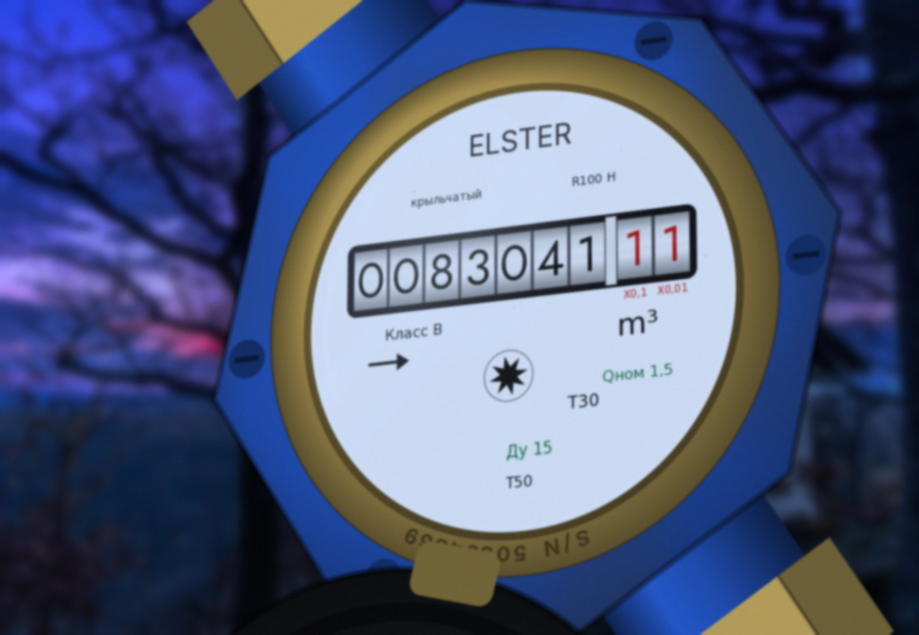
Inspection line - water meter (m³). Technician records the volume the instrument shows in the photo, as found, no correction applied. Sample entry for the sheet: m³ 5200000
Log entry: m³ 83041.11
